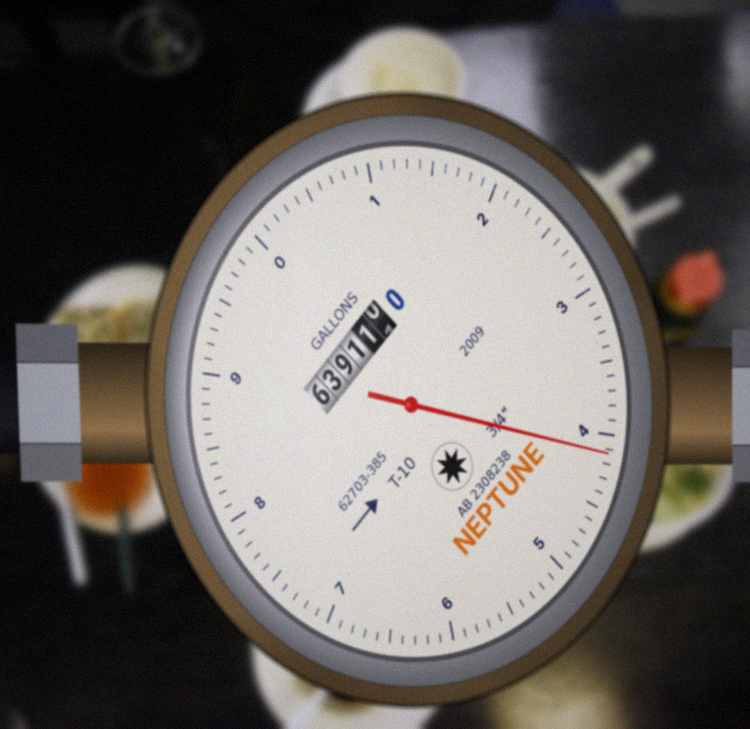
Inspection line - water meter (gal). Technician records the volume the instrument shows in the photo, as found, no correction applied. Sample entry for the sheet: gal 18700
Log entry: gal 6391104.1
